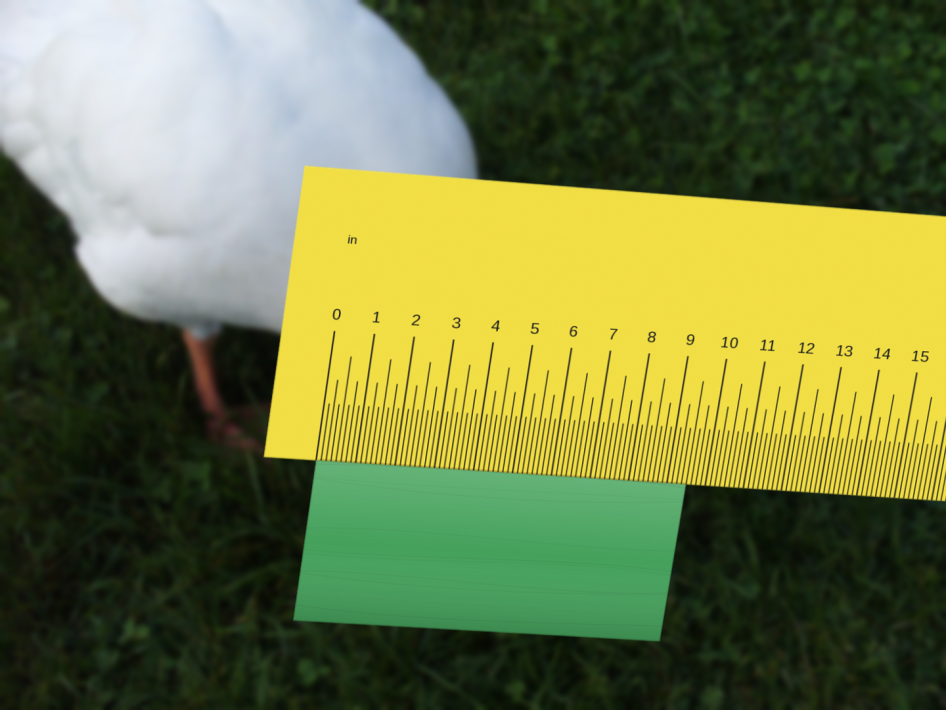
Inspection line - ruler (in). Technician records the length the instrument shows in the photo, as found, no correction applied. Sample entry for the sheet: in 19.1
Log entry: in 9.5
